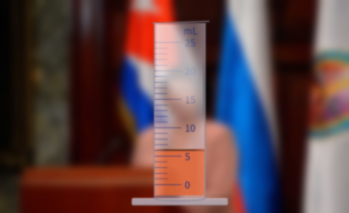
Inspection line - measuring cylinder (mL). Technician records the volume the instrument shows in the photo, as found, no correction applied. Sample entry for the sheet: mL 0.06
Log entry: mL 6
